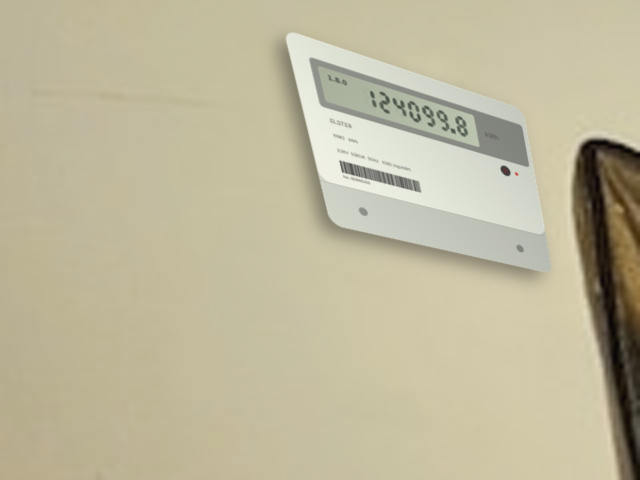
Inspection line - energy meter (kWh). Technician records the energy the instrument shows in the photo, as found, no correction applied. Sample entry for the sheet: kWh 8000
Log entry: kWh 124099.8
